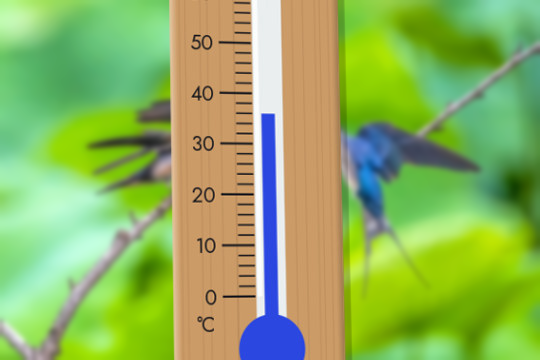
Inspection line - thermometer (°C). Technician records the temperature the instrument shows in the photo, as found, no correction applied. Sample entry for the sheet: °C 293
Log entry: °C 36
